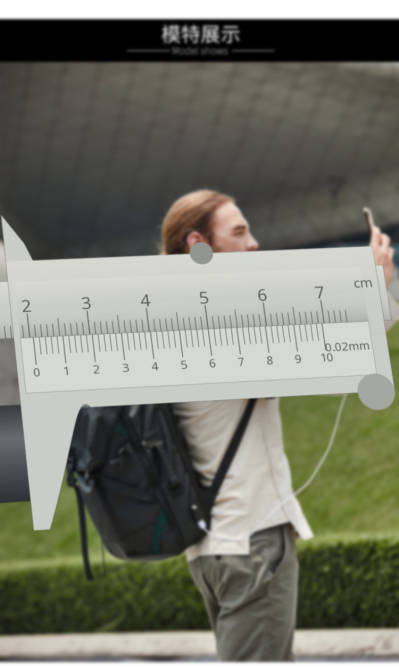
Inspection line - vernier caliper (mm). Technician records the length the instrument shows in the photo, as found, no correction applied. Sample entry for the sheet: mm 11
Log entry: mm 20.6
